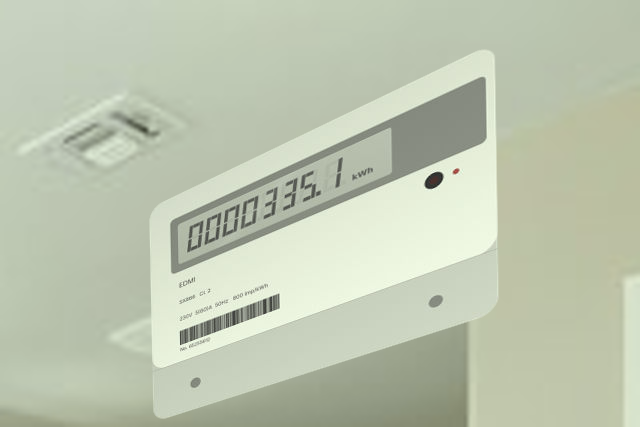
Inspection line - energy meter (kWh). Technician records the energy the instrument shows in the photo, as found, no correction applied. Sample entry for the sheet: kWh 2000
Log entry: kWh 335.1
